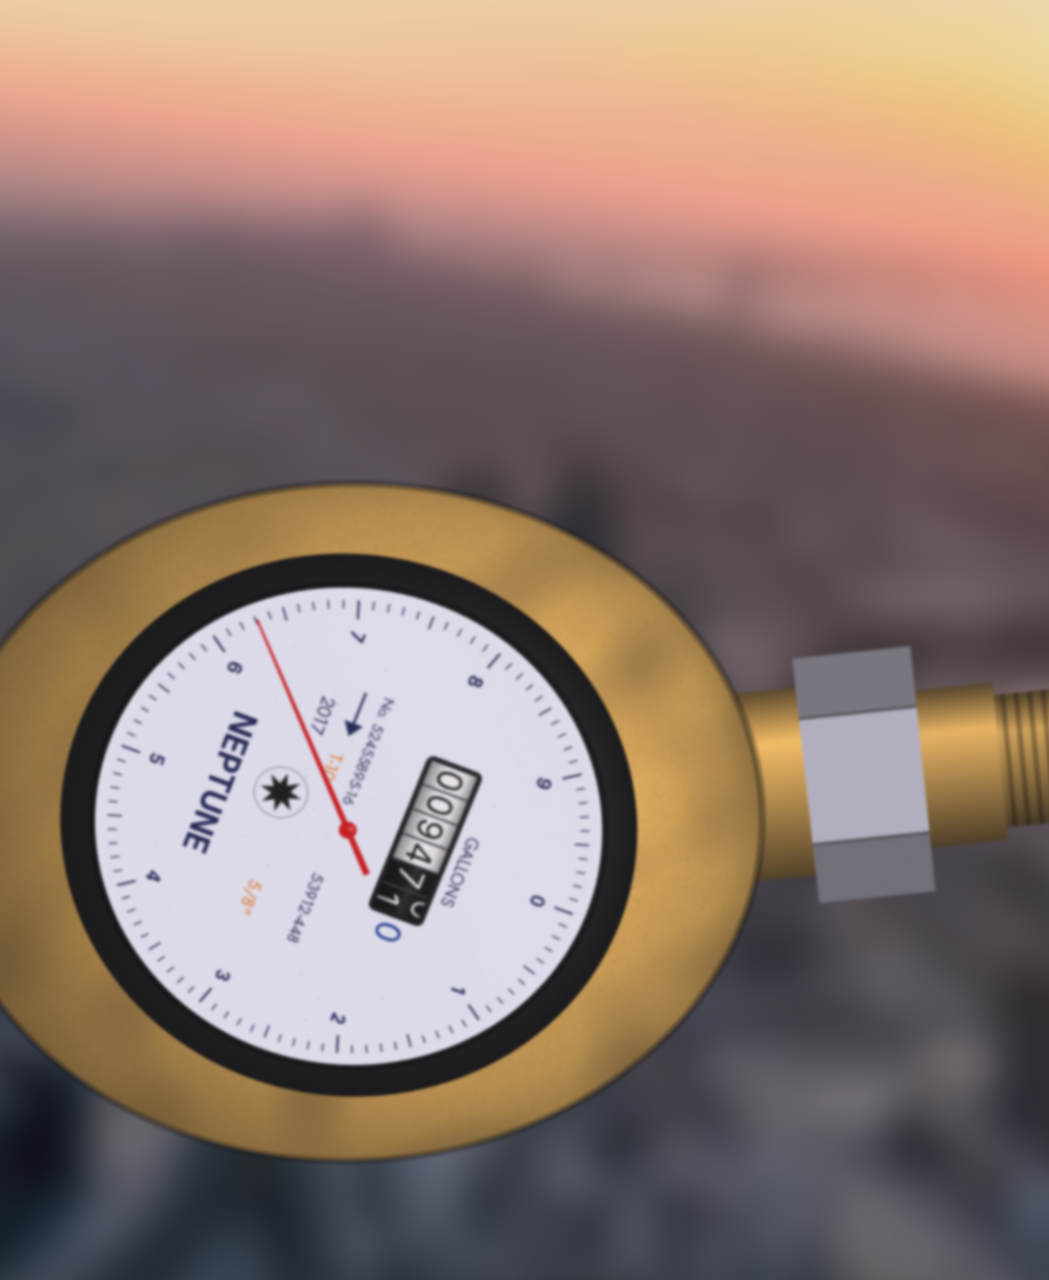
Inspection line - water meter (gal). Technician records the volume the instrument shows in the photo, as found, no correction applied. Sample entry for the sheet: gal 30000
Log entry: gal 94706.3
